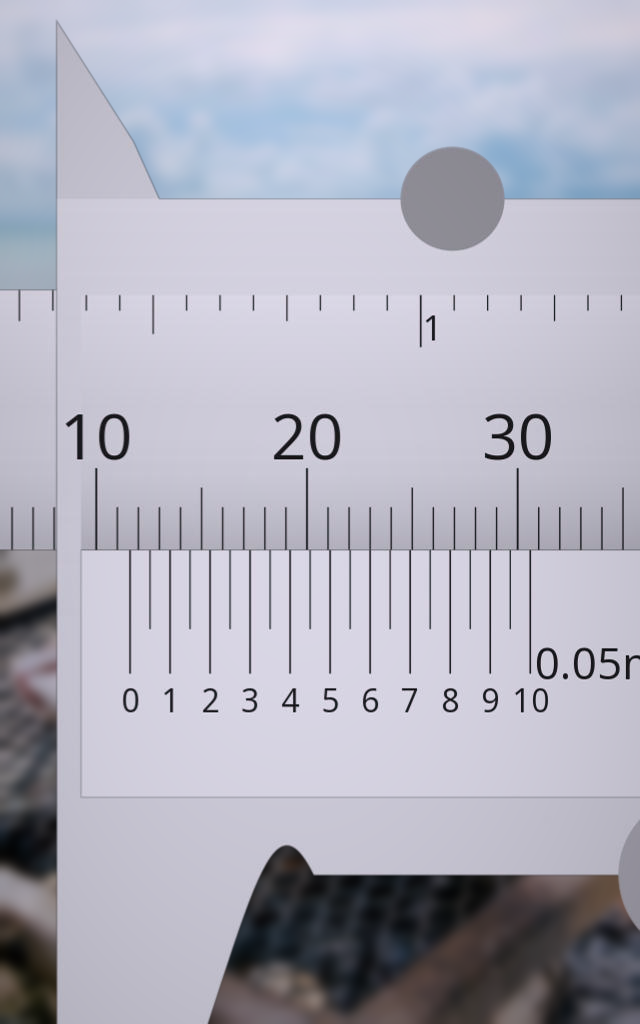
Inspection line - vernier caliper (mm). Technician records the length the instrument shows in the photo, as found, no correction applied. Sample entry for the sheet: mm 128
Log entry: mm 11.6
